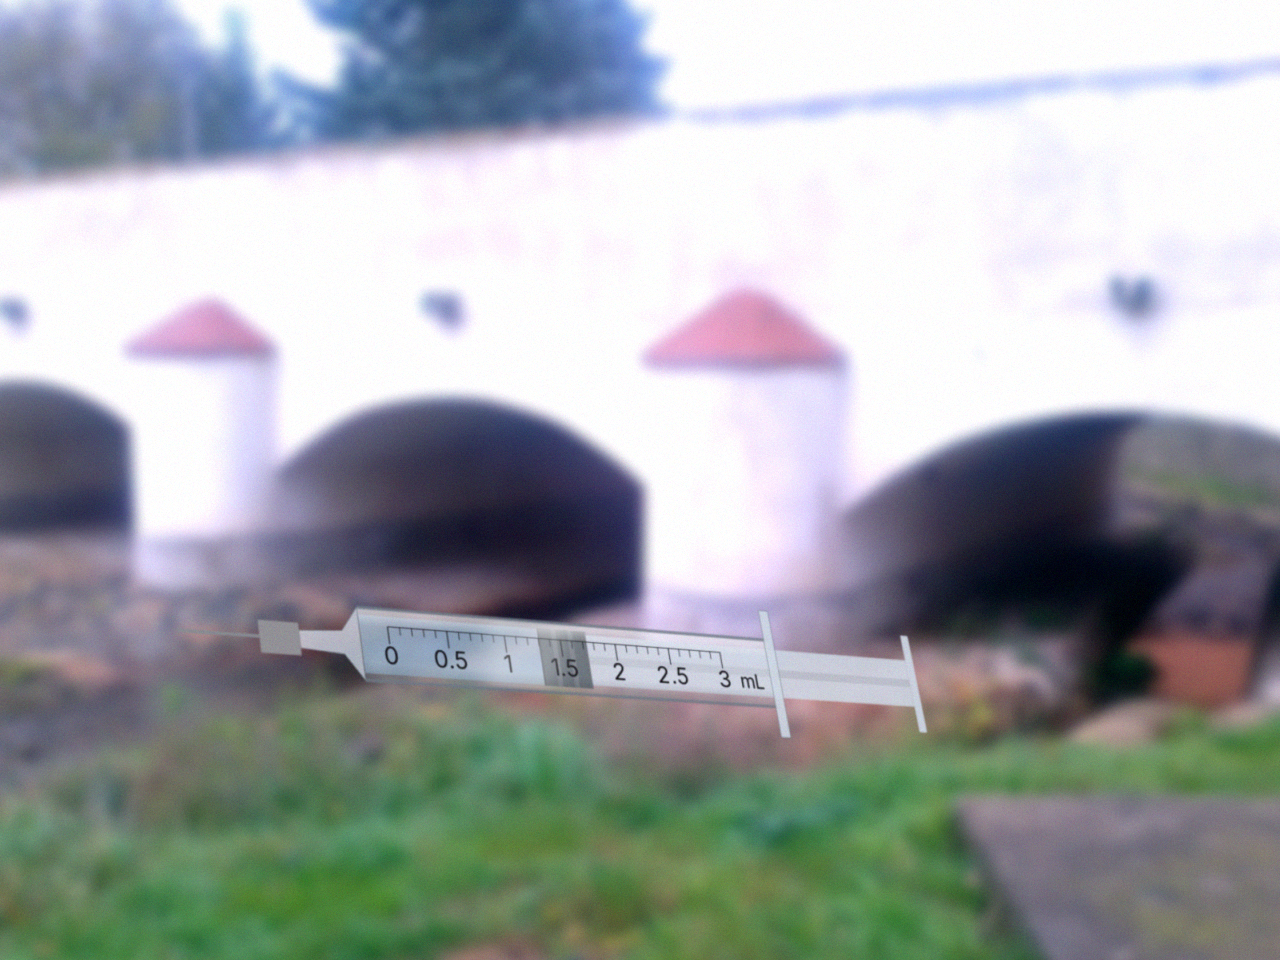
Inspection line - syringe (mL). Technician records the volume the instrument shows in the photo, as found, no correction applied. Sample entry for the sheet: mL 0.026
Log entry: mL 1.3
